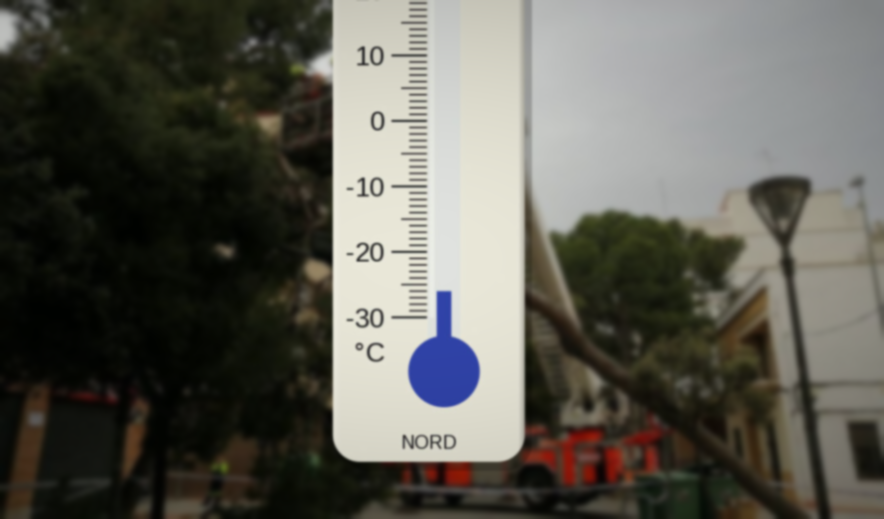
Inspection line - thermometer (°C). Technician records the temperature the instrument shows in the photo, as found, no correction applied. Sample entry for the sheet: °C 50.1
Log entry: °C -26
